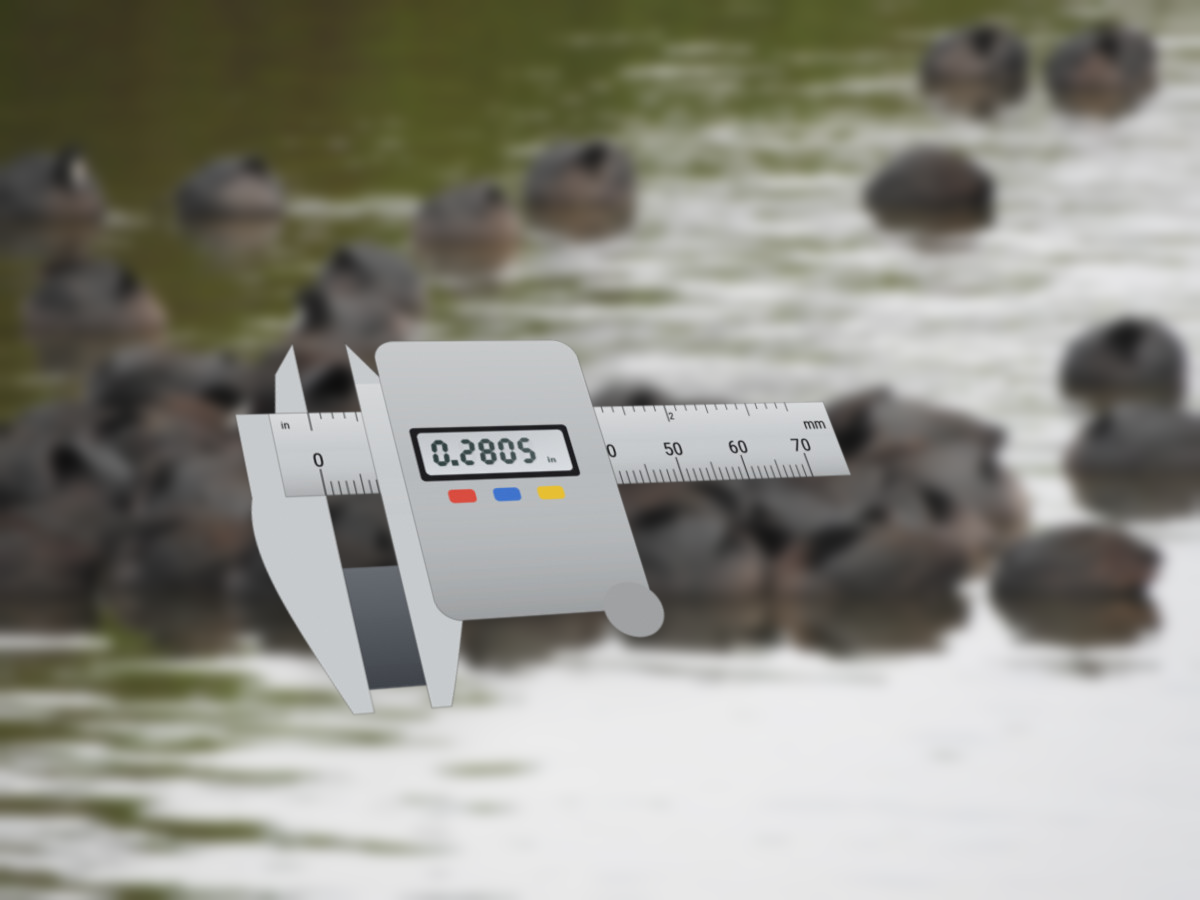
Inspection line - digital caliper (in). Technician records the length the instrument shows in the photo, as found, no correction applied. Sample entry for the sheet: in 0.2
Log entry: in 0.2805
